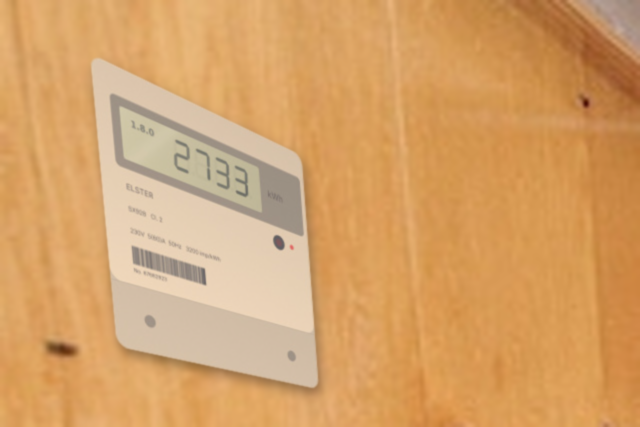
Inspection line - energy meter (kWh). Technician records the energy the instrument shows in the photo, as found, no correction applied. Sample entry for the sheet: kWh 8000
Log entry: kWh 2733
